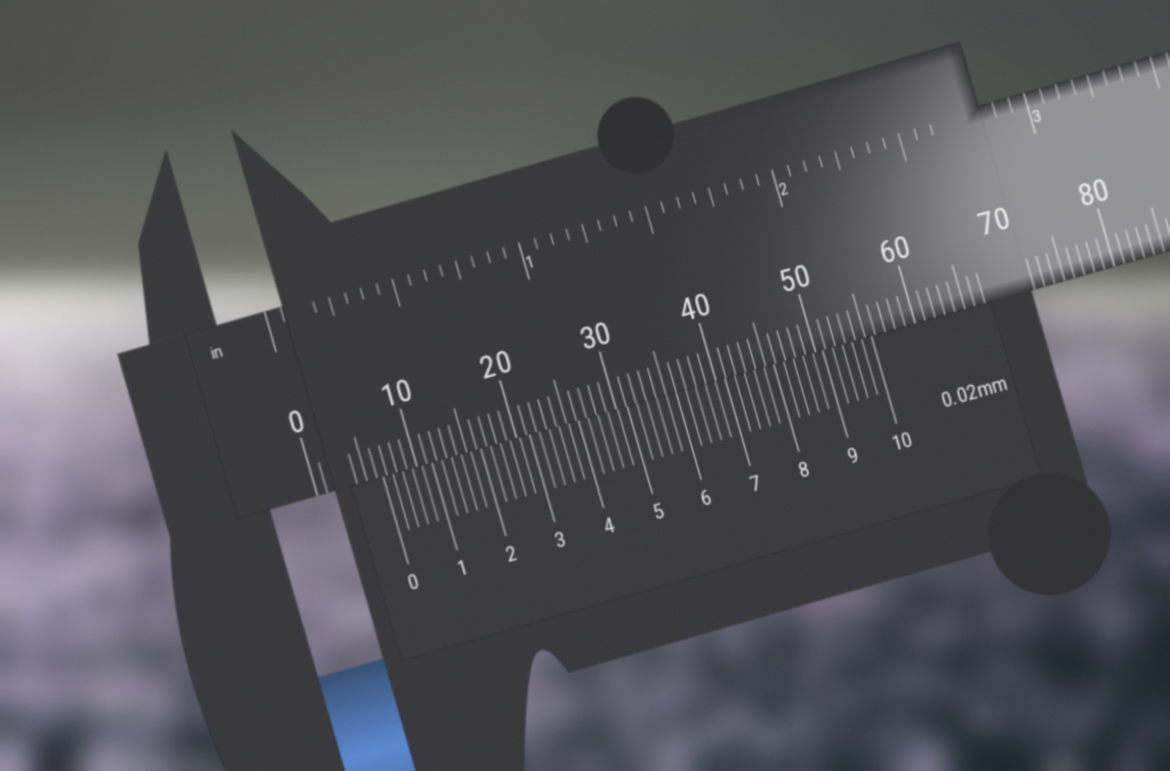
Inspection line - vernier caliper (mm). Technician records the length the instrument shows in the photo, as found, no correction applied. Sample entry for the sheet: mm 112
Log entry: mm 6.6
